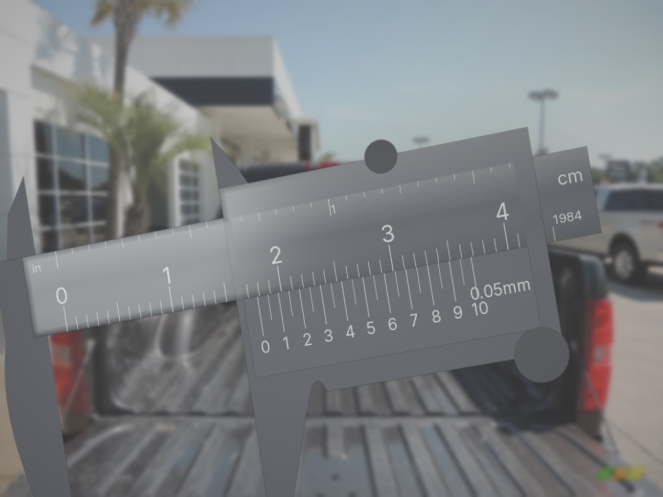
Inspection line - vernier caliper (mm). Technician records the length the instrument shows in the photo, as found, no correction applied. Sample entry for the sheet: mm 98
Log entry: mm 17.8
